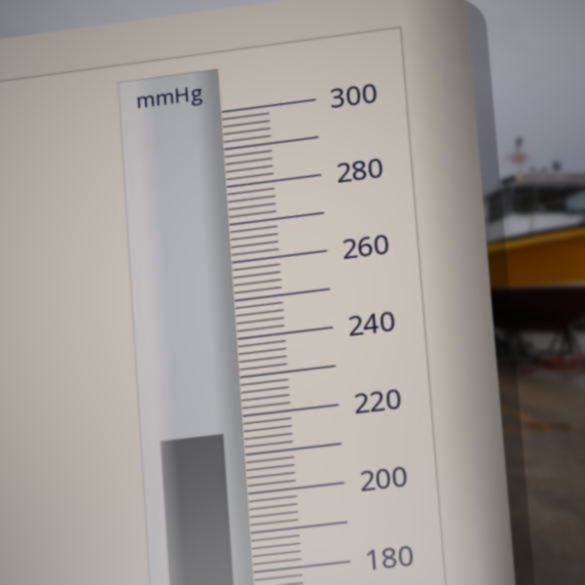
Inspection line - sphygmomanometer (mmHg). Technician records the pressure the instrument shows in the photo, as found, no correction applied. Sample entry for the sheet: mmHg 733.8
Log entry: mmHg 216
